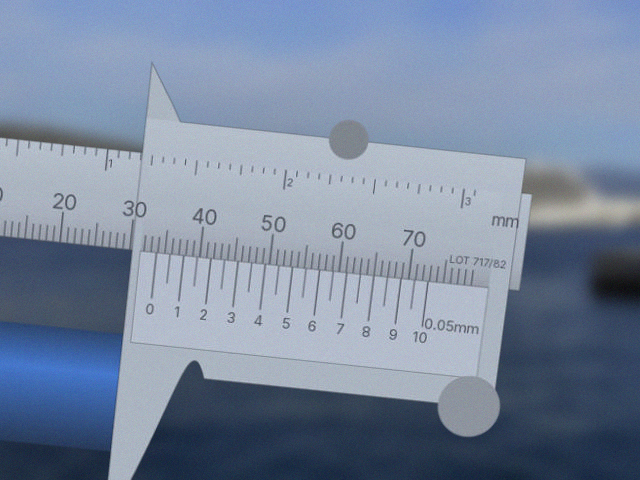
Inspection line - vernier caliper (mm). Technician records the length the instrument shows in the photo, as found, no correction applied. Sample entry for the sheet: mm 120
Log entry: mm 33.8
